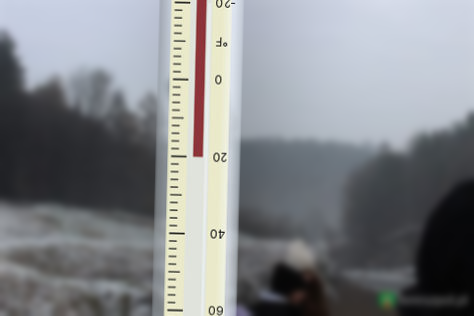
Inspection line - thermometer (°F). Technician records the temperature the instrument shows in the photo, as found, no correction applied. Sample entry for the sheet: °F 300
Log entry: °F 20
